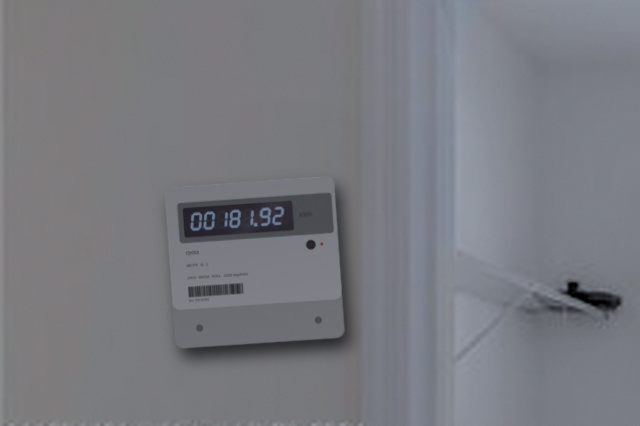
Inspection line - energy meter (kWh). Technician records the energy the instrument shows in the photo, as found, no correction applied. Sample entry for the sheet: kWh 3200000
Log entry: kWh 181.92
